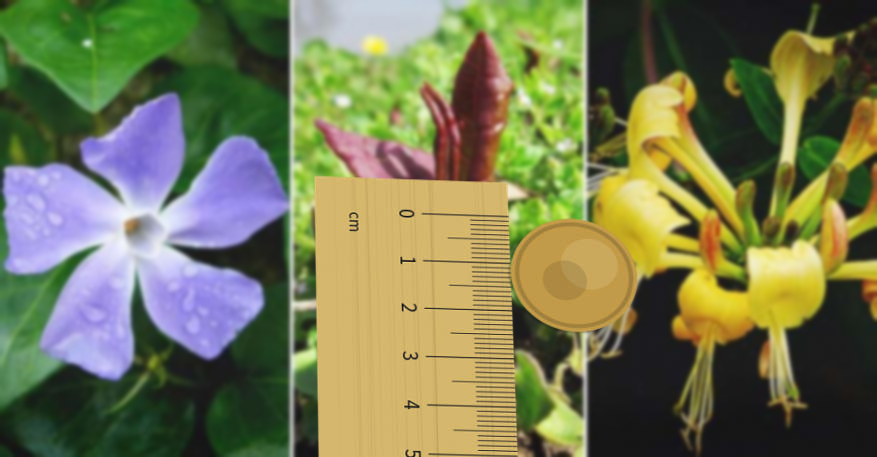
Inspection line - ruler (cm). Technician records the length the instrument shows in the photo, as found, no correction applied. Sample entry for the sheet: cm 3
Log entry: cm 2.4
